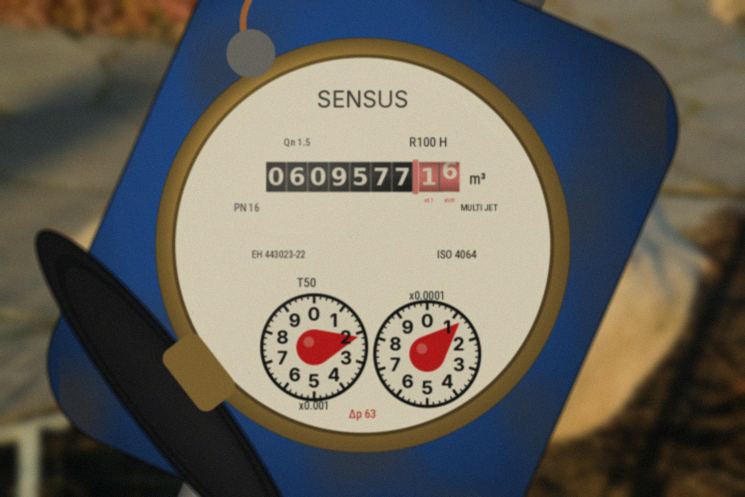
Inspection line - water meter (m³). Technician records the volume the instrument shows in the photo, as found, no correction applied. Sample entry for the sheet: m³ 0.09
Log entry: m³ 609577.1621
